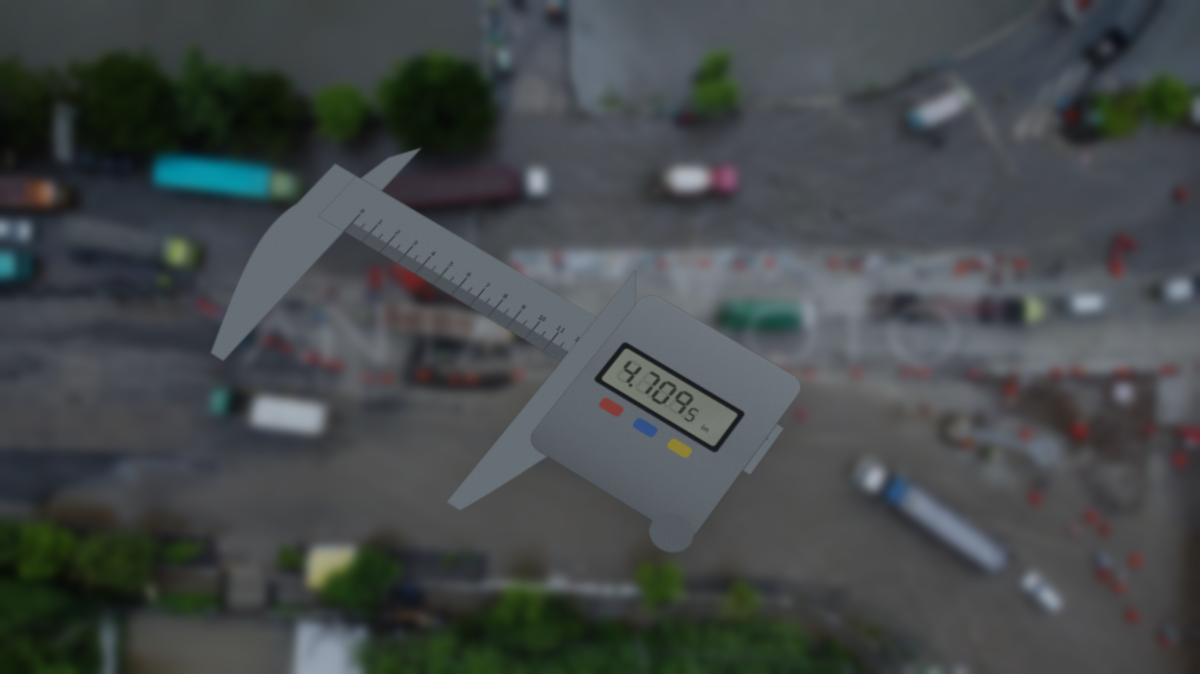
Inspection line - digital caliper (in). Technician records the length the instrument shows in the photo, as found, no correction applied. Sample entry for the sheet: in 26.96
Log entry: in 4.7095
